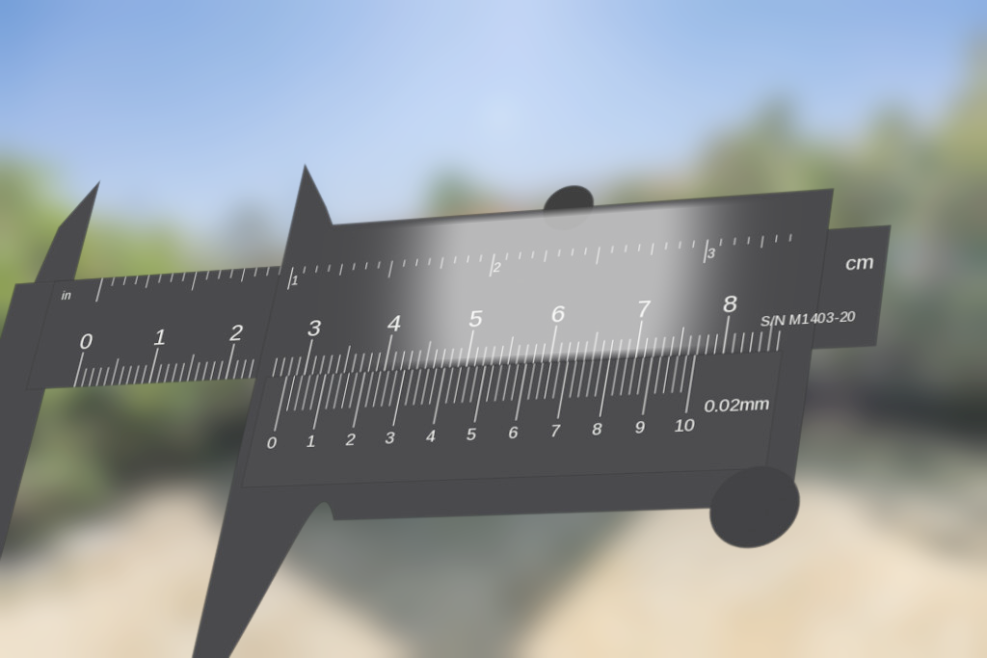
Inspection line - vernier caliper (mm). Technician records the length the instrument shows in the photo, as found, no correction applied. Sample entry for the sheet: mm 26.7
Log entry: mm 27.8
